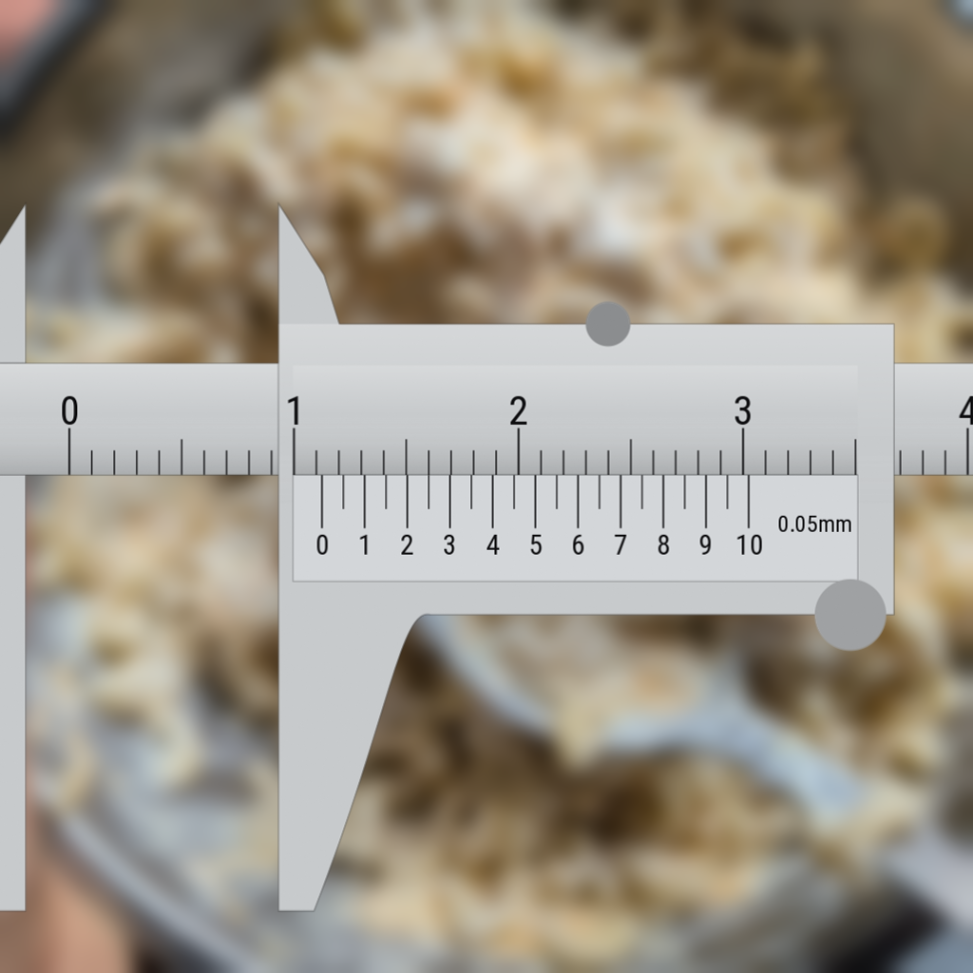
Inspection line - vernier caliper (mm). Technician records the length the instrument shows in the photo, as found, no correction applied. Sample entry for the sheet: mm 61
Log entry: mm 11.25
